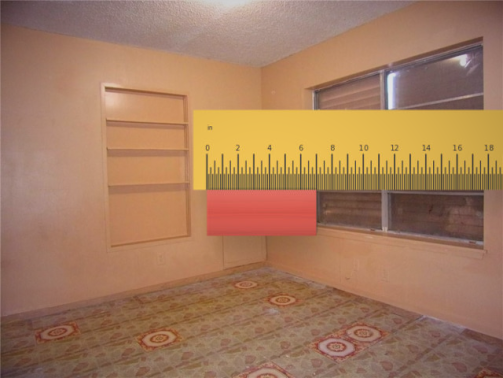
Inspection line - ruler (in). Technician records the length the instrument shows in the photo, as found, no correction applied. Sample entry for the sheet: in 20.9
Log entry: in 7
